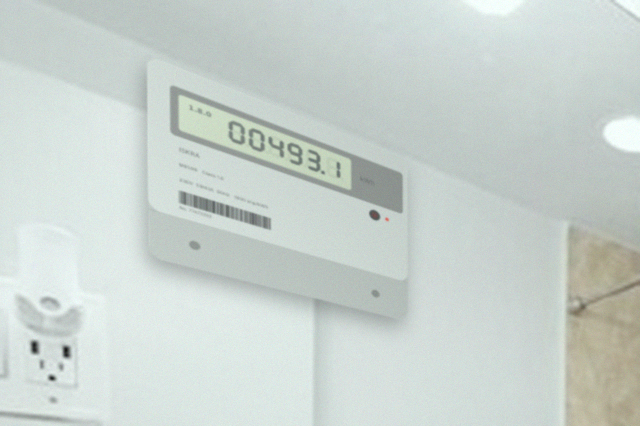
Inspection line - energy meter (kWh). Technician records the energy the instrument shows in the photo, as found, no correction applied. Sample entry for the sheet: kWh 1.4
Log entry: kWh 493.1
